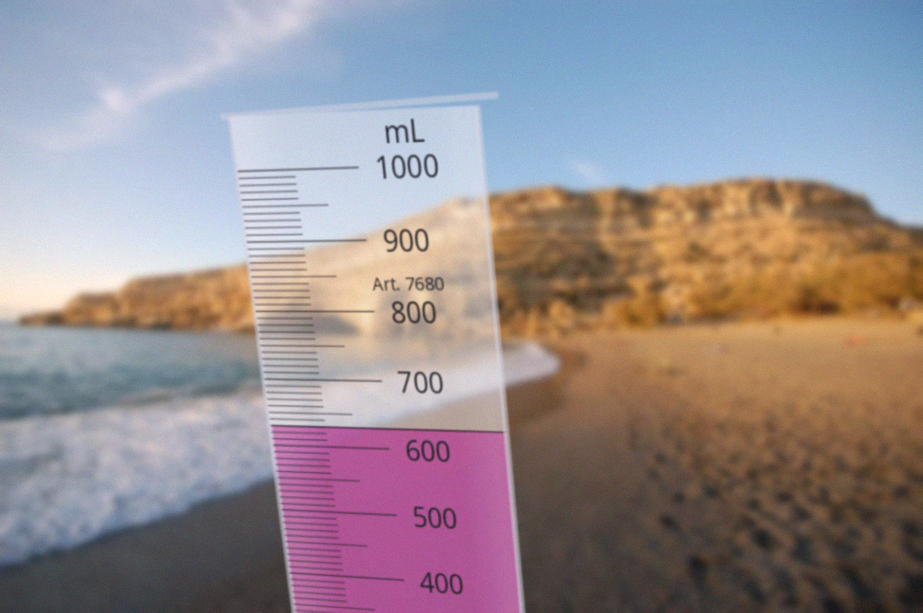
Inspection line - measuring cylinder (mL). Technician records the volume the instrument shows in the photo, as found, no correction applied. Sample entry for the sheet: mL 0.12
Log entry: mL 630
